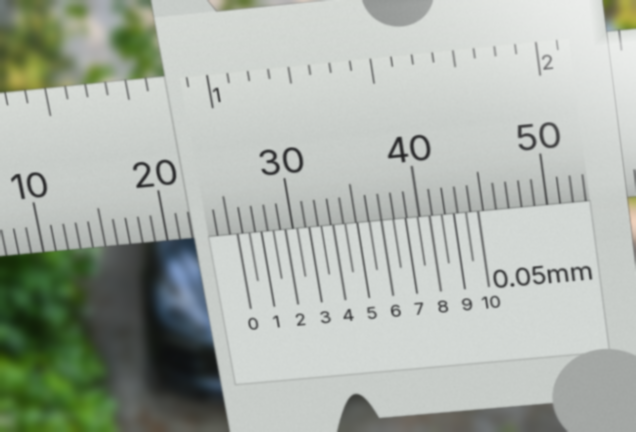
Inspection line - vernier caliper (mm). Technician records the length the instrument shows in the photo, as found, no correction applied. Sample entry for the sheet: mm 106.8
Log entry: mm 25.6
